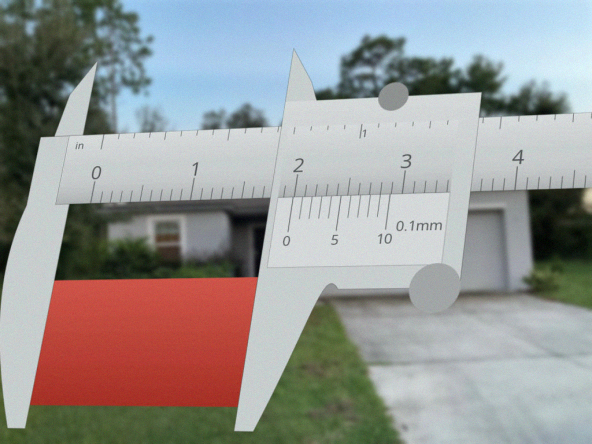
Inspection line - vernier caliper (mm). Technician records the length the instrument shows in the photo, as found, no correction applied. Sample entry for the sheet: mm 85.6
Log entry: mm 19.9
